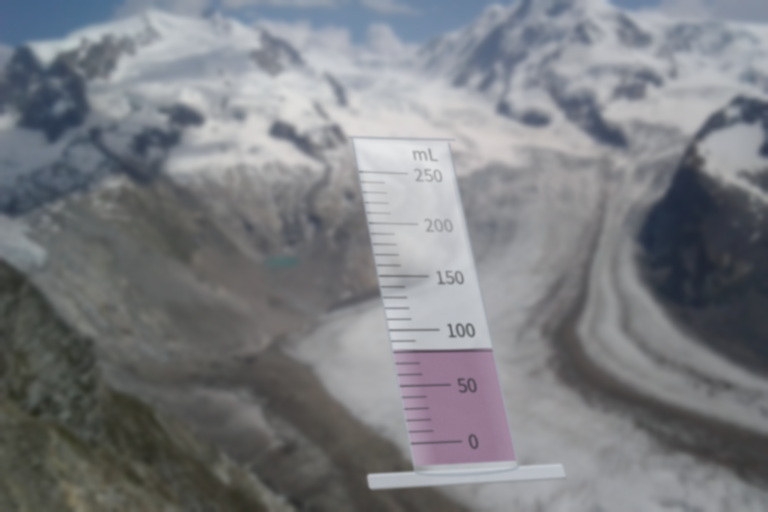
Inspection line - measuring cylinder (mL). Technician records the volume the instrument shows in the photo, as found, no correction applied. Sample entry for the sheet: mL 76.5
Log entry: mL 80
